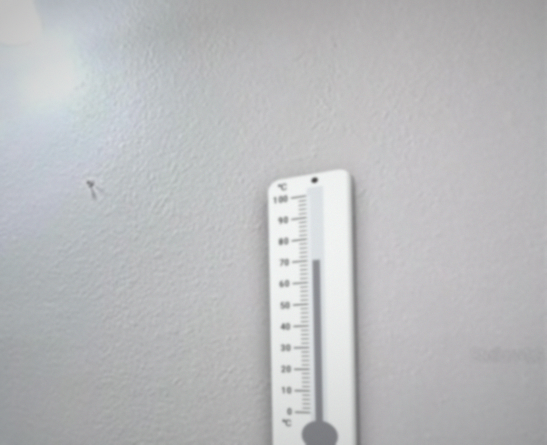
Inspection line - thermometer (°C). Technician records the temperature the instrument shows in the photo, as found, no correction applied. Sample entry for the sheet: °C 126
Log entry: °C 70
